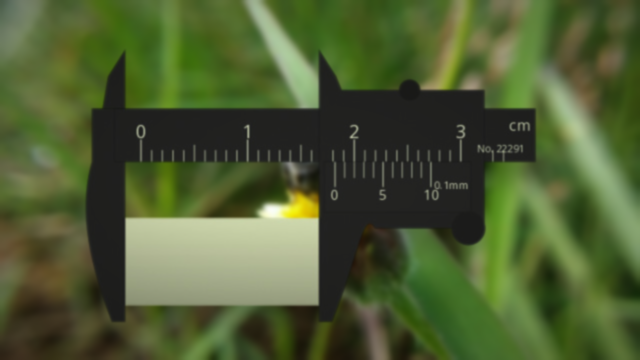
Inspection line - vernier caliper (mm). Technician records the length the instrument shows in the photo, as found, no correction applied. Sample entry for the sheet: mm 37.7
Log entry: mm 18.2
